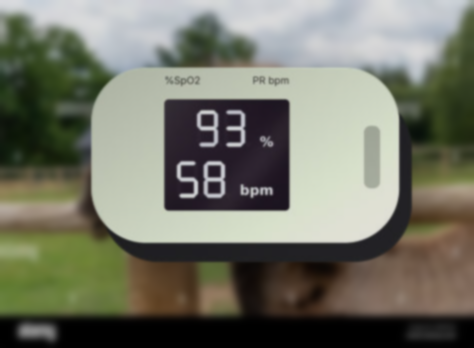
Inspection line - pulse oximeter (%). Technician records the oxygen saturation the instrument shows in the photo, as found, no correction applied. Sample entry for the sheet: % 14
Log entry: % 93
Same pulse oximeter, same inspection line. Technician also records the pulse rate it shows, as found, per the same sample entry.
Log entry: bpm 58
